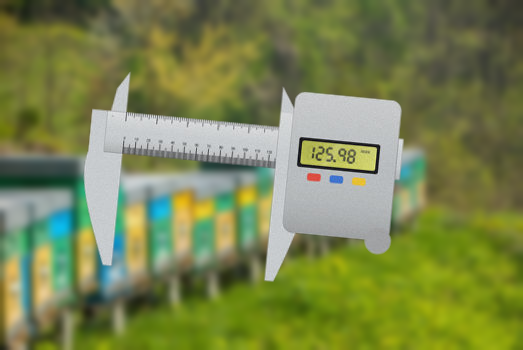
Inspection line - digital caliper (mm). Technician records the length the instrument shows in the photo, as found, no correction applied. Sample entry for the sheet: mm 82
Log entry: mm 125.98
